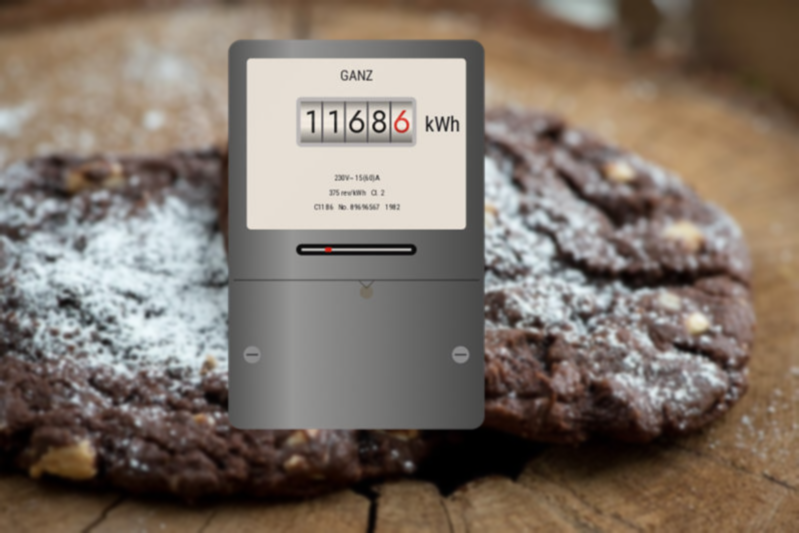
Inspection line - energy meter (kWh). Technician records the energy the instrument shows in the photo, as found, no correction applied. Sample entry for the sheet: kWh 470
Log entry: kWh 1168.6
